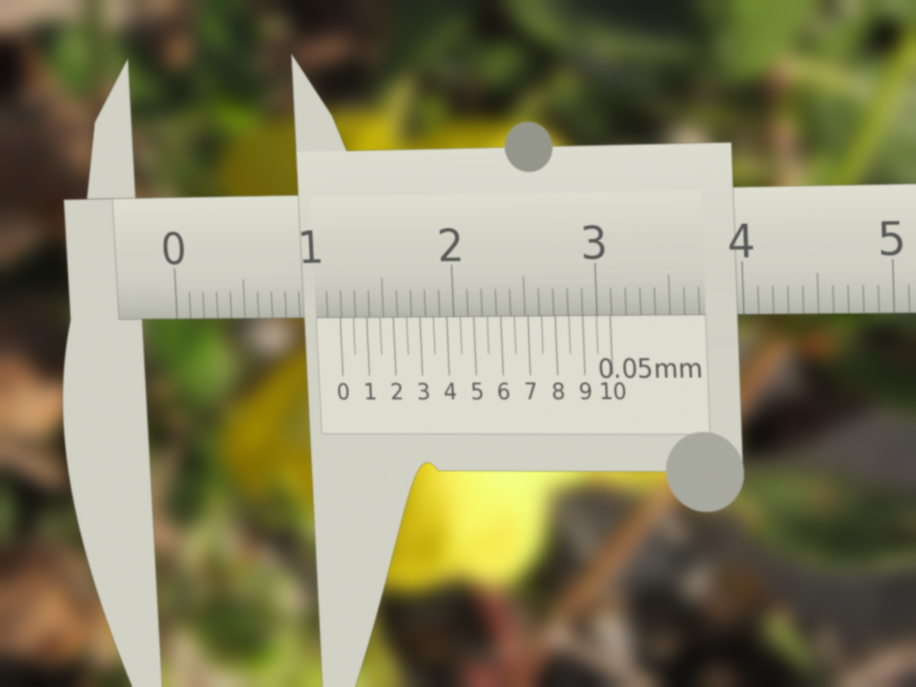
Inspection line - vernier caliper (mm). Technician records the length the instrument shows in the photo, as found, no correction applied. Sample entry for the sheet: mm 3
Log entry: mm 11.9
